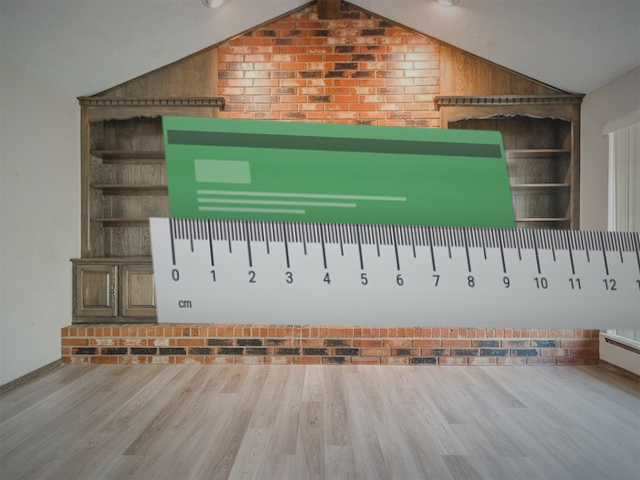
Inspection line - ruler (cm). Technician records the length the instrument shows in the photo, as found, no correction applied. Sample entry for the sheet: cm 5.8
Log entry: cm 9.5
